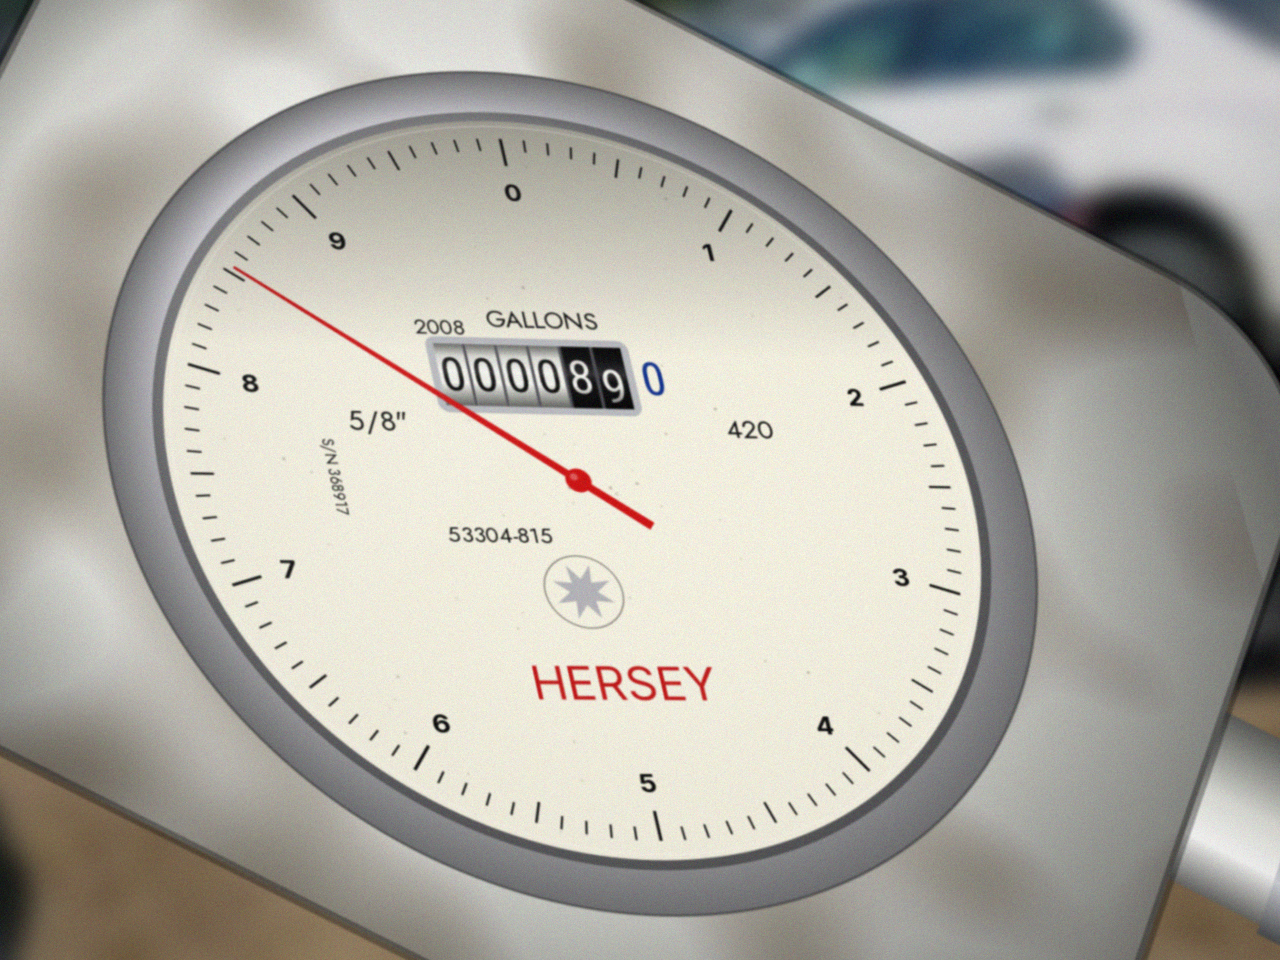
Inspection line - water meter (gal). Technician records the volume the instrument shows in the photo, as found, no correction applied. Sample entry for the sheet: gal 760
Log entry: gal 888.5
